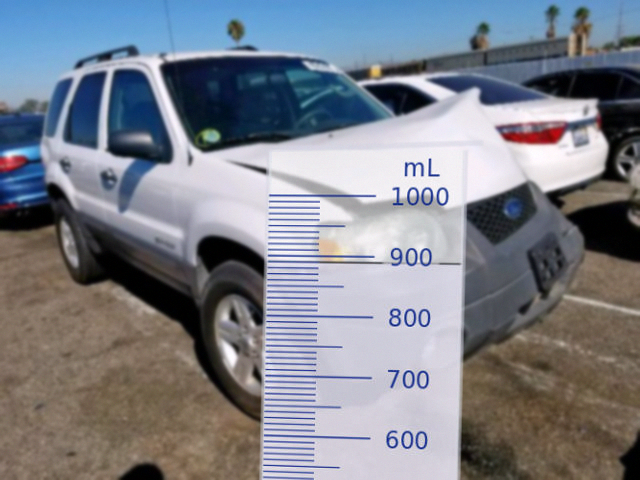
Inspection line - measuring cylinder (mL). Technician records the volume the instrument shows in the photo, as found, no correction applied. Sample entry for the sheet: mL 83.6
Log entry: mL 890
